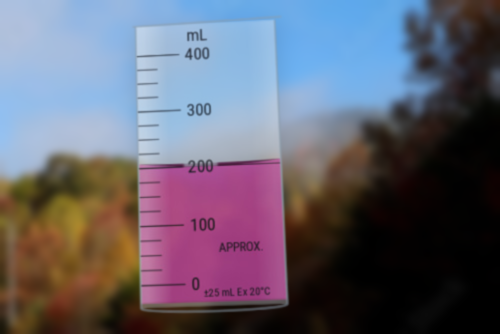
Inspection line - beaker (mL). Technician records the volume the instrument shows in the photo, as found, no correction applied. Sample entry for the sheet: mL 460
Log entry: mL 200
